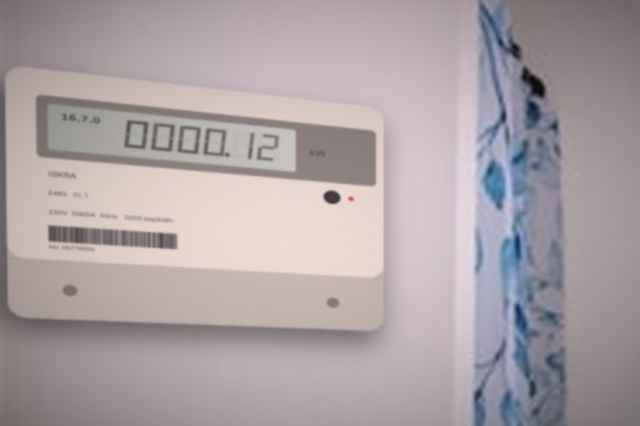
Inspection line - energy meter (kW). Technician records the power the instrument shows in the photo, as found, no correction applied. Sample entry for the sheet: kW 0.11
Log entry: kW 0.12
